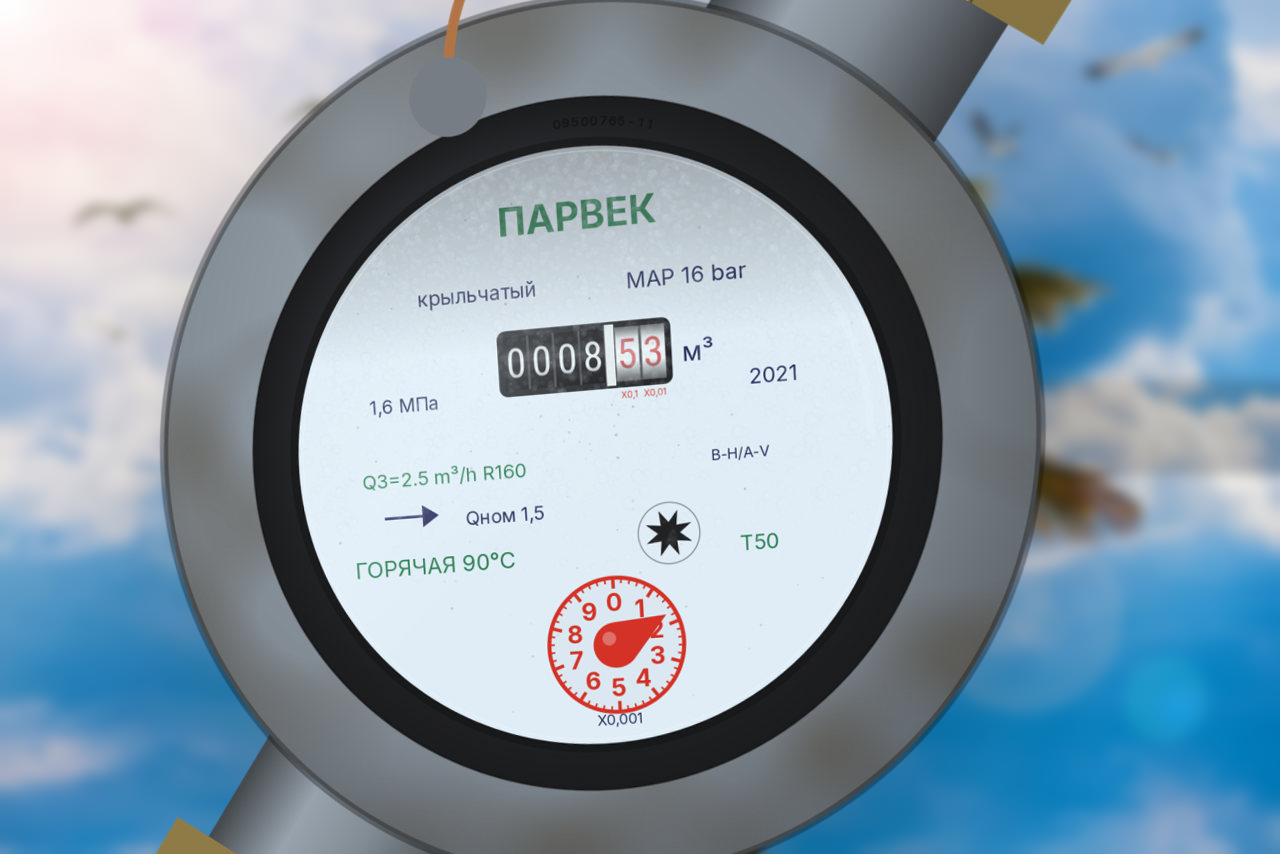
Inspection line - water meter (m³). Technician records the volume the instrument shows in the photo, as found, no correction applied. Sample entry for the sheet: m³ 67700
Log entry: m³ 8.531
